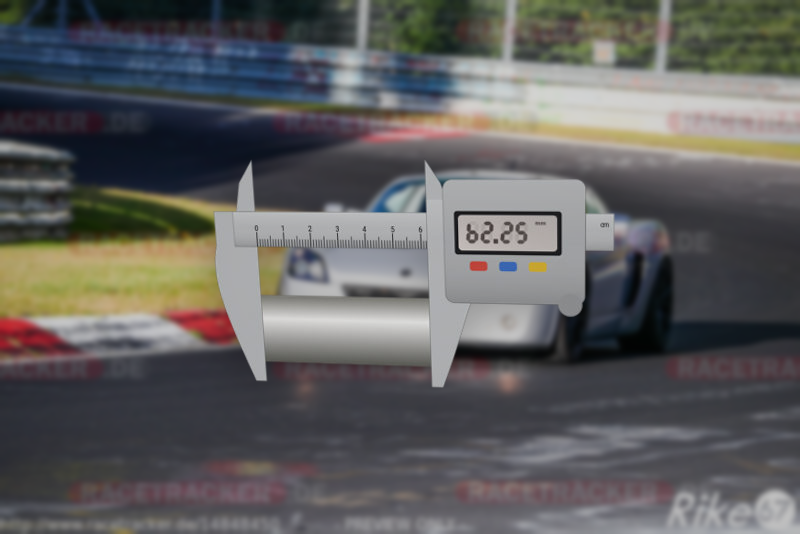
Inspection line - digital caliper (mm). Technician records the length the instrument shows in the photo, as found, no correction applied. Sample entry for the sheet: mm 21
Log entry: mm 62.25
